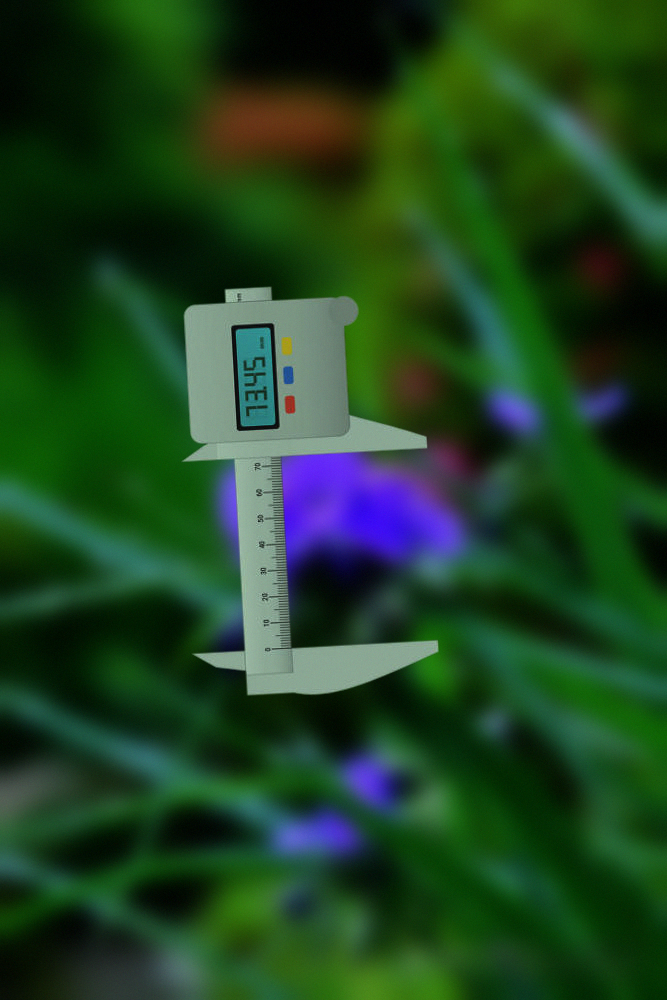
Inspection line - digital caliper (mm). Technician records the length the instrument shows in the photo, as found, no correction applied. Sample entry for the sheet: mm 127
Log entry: mm 73.45
